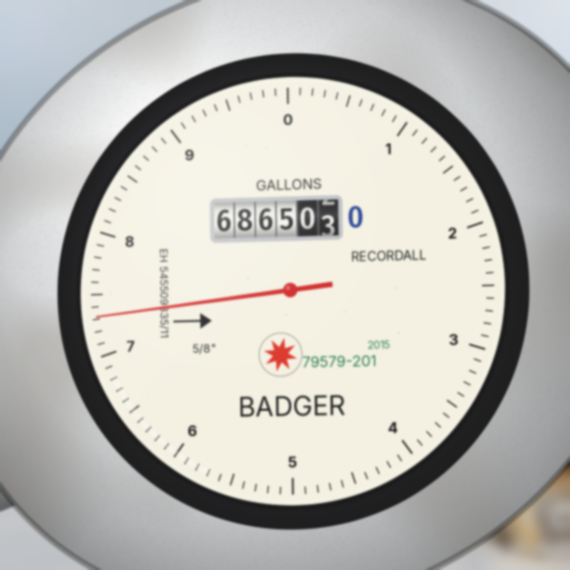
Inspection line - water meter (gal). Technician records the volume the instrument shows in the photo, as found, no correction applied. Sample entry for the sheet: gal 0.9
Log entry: gal 6865027.3
